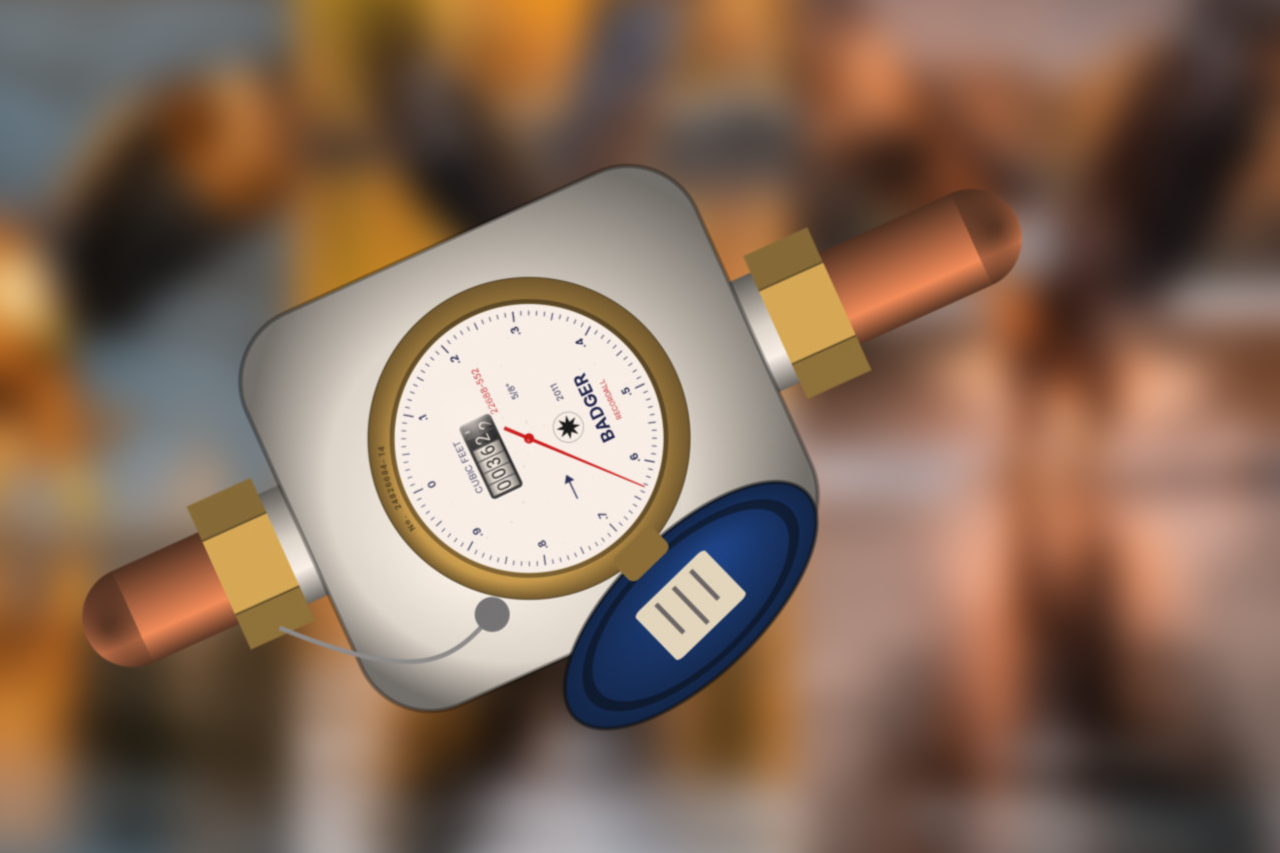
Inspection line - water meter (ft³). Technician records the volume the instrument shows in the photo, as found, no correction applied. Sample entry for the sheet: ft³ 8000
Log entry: ft³ 3621.63
